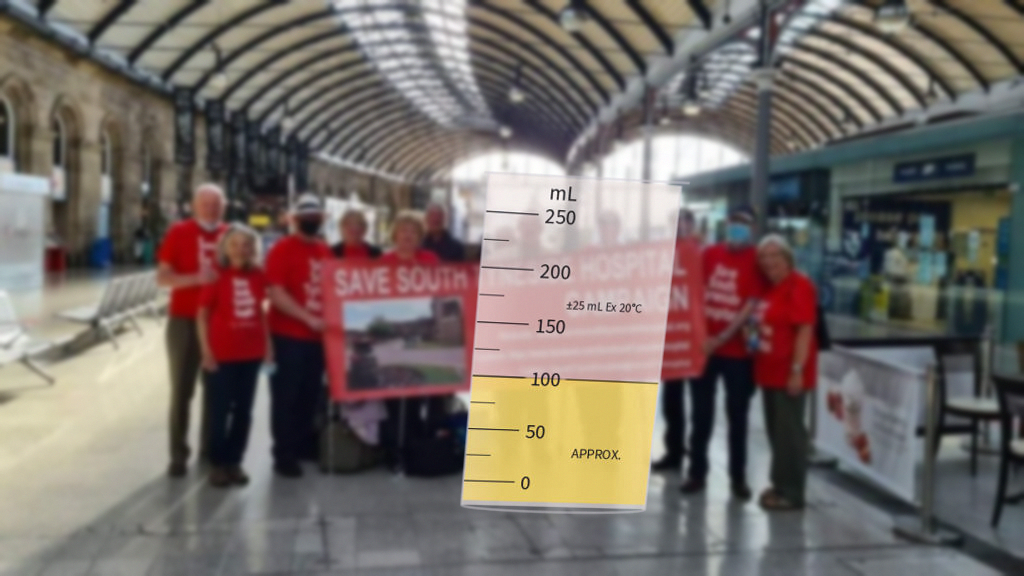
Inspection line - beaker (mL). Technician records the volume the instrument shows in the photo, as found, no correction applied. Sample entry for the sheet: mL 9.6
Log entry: mL 100
